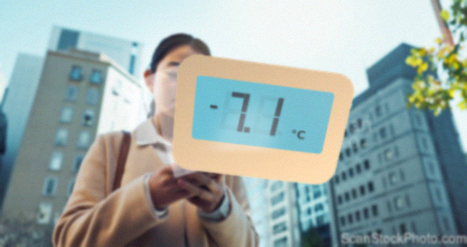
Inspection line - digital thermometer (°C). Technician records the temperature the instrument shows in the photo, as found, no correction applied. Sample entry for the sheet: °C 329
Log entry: °C -7.1
